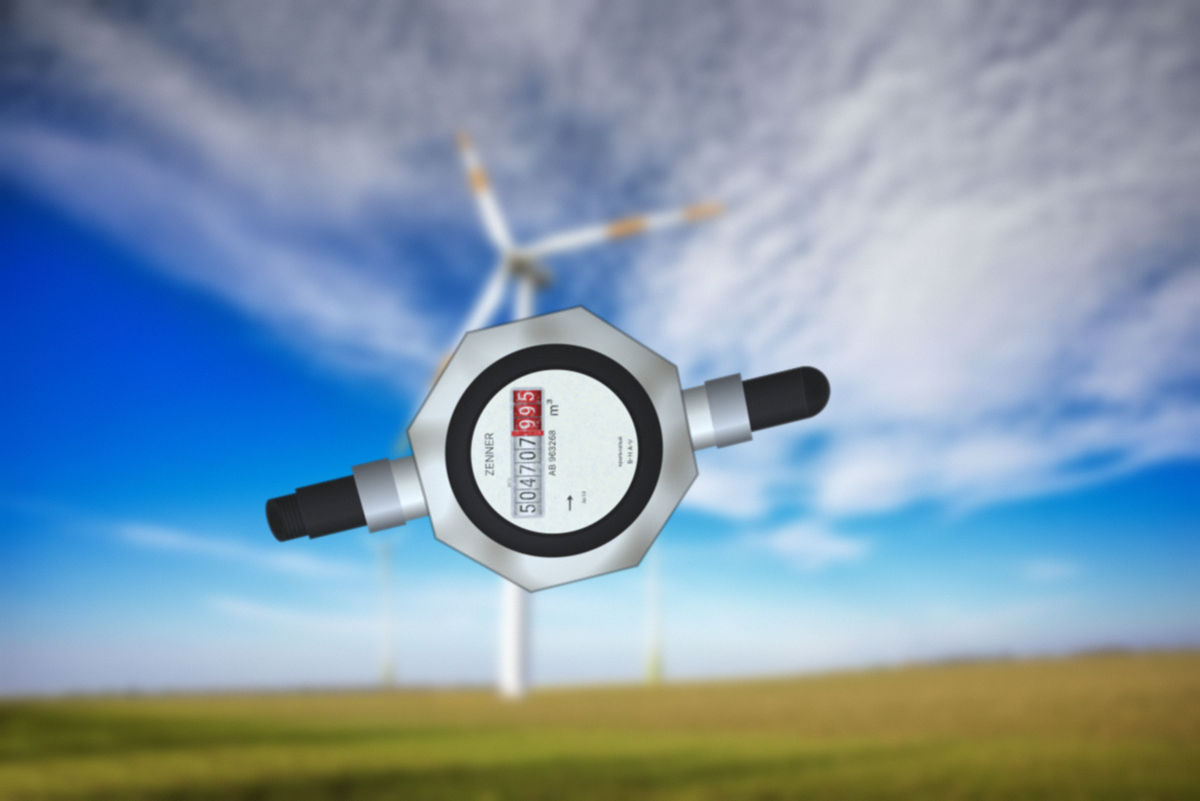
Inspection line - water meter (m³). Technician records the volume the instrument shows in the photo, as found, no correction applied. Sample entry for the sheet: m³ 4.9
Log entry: m³ 504707.995
